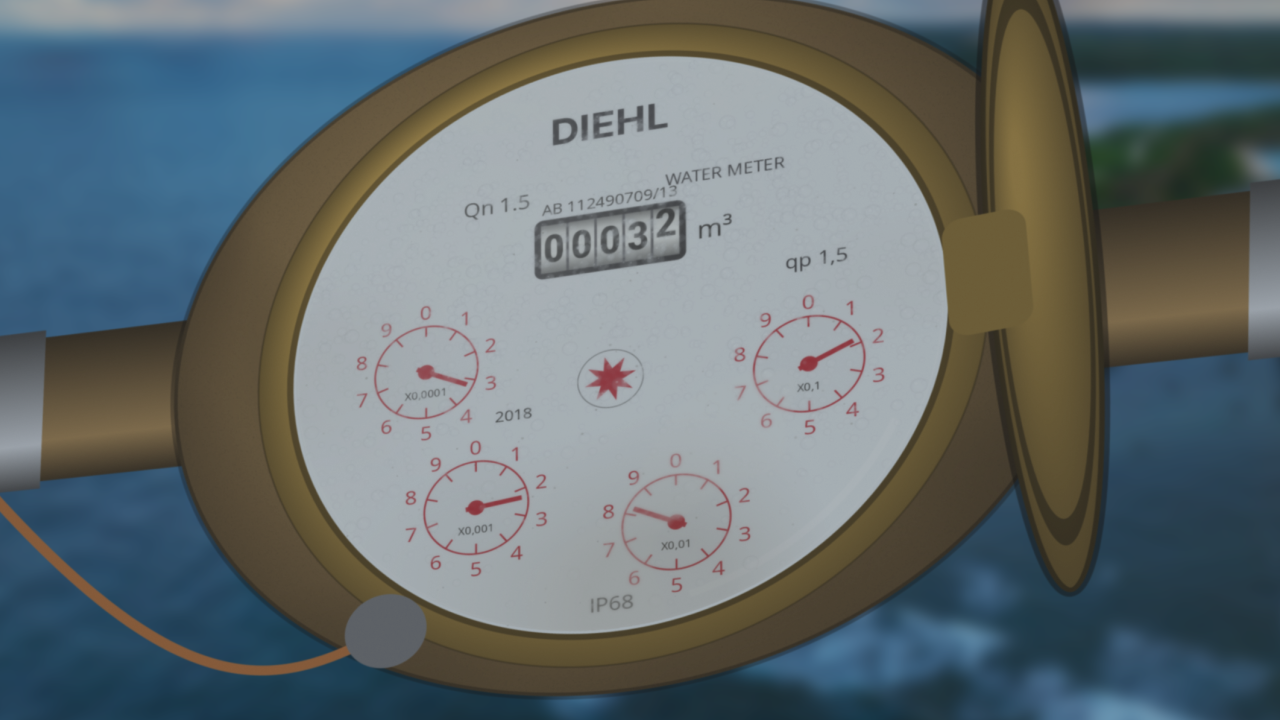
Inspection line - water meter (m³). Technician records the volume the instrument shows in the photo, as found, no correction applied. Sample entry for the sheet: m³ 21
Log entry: m³ 32.1823
